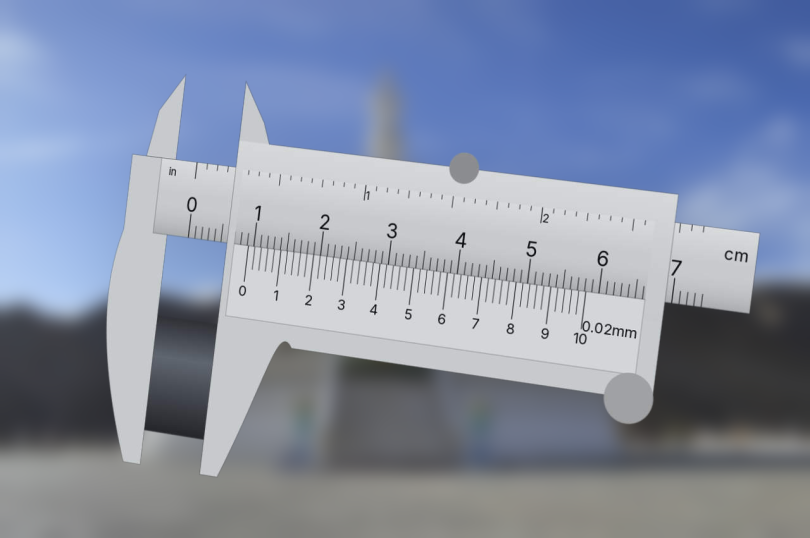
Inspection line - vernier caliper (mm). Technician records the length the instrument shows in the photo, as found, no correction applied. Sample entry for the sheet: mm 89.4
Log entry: mm 9.2
